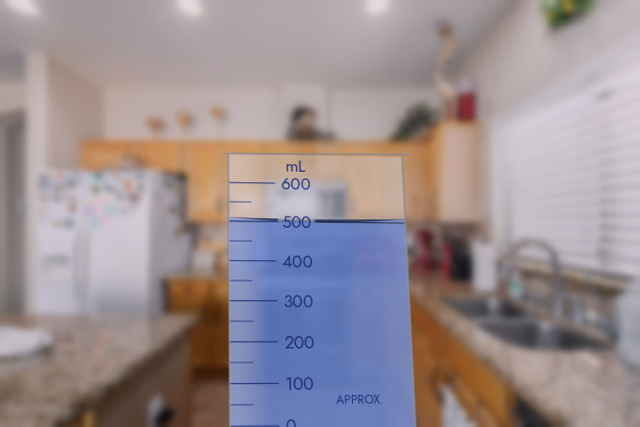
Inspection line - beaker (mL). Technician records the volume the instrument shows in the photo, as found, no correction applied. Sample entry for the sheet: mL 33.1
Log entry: mL 500
